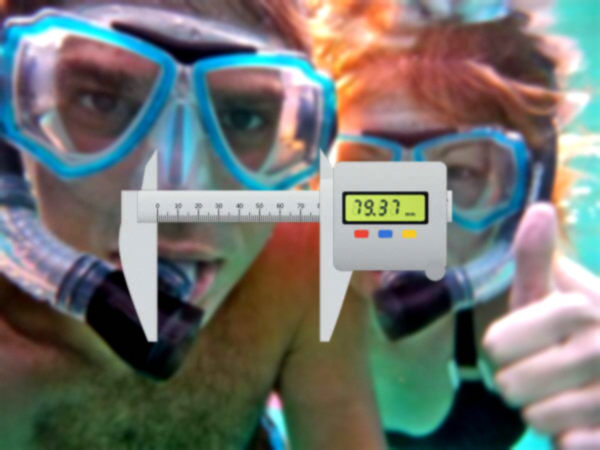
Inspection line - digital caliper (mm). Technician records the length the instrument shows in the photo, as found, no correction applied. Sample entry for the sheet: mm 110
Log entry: mm 79.37
